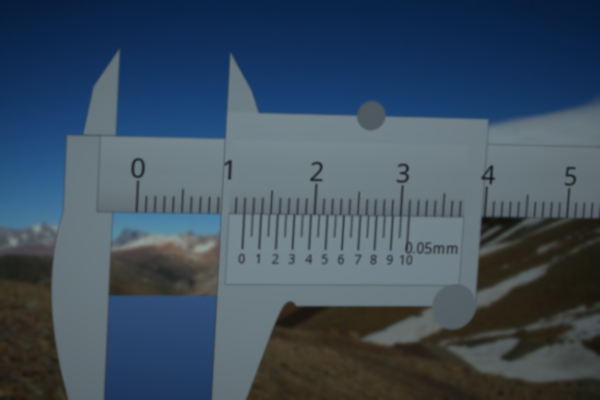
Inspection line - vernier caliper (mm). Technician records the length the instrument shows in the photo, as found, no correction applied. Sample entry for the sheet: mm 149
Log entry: mm 12.0
